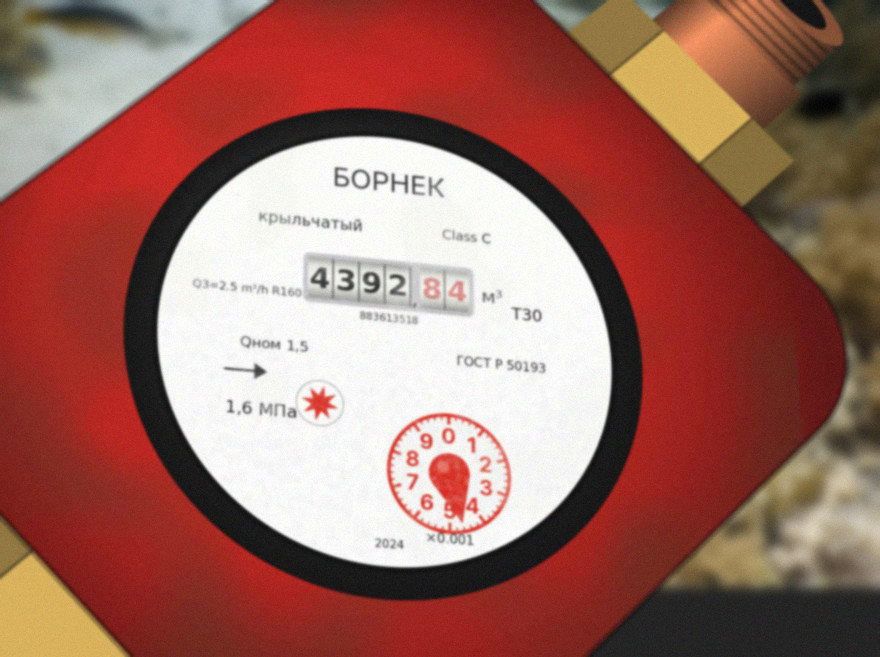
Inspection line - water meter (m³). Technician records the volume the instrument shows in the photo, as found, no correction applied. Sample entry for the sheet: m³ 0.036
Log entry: m³ 4392.844
